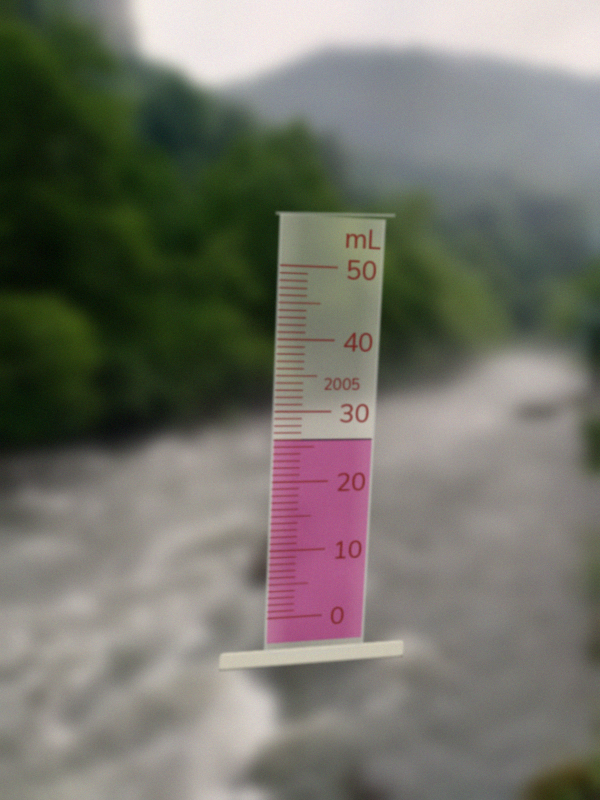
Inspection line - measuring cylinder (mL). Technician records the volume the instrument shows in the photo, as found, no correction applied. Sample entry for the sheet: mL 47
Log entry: mL 26
